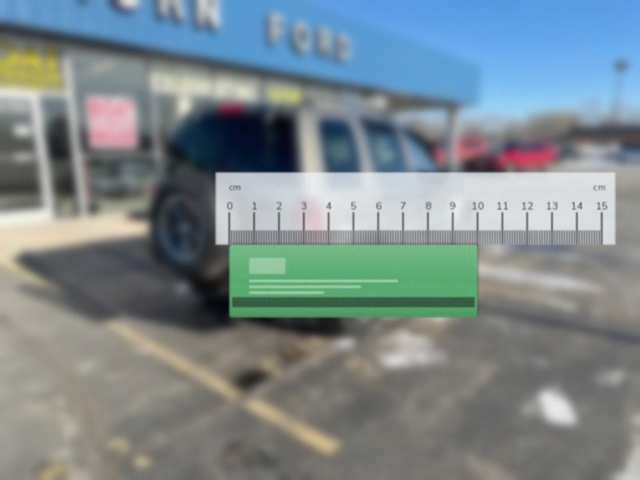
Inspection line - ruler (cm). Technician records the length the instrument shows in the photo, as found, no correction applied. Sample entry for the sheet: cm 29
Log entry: cm 10
